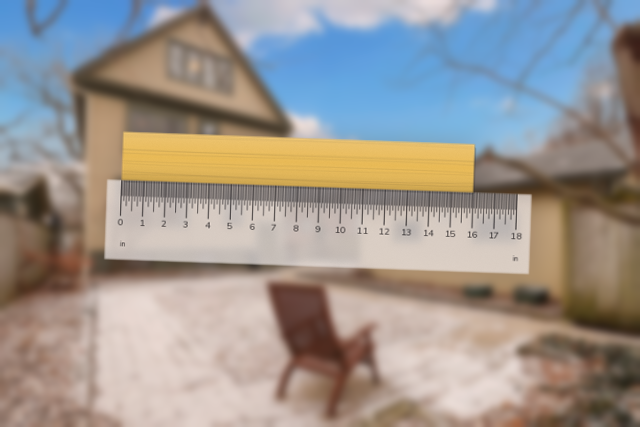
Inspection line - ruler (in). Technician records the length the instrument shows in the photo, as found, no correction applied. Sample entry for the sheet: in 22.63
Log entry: in 16
